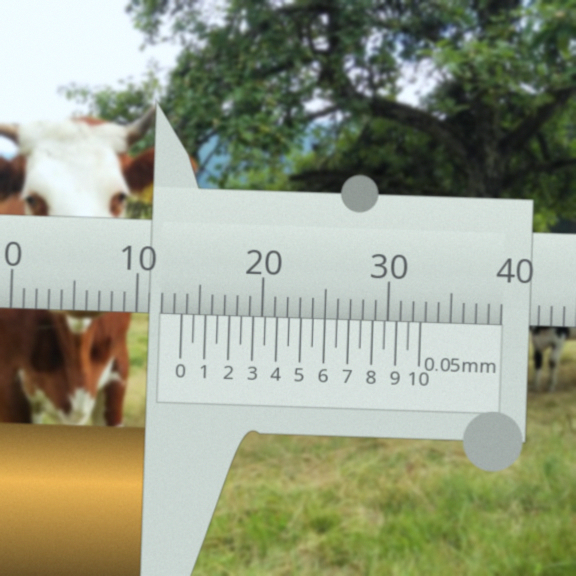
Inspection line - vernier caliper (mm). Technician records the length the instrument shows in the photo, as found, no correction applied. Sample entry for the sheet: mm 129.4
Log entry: mm 13.6
